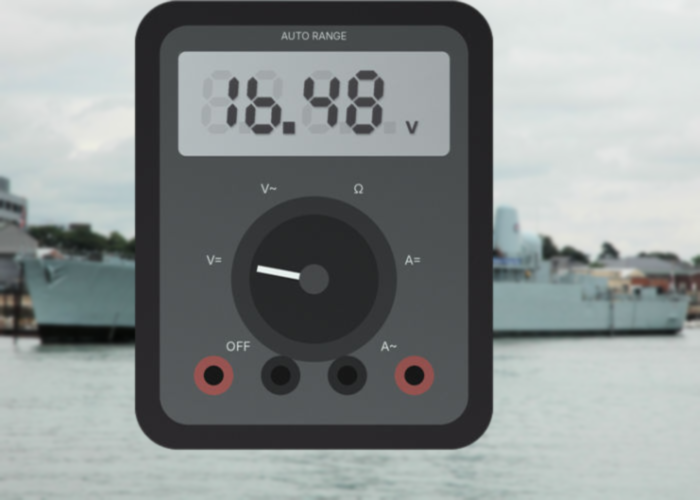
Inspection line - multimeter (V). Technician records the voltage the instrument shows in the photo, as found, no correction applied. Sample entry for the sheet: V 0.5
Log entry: V 16.48
